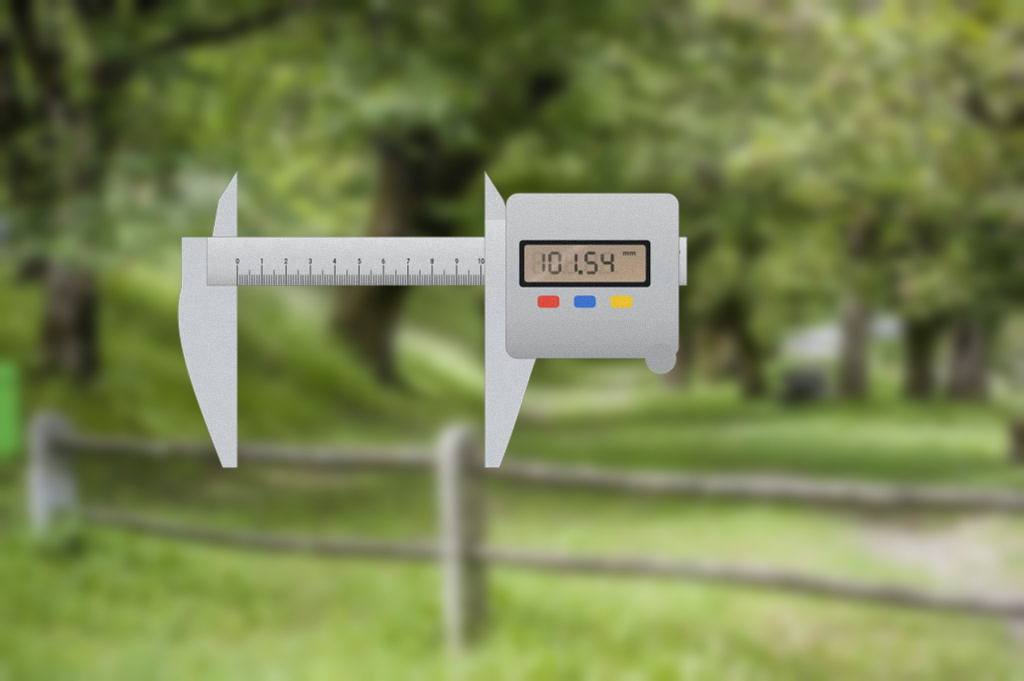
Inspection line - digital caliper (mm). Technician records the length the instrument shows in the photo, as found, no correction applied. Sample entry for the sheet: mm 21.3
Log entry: mm 101.54
